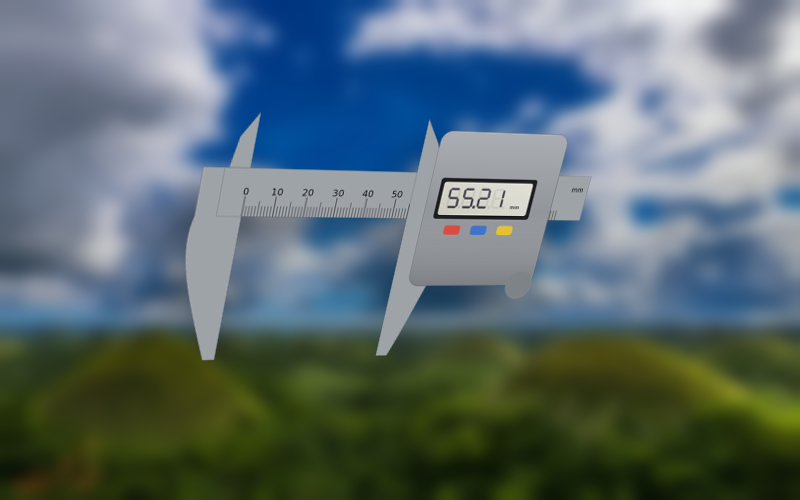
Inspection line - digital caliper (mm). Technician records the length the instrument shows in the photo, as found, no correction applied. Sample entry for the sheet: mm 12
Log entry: mm 55.21
